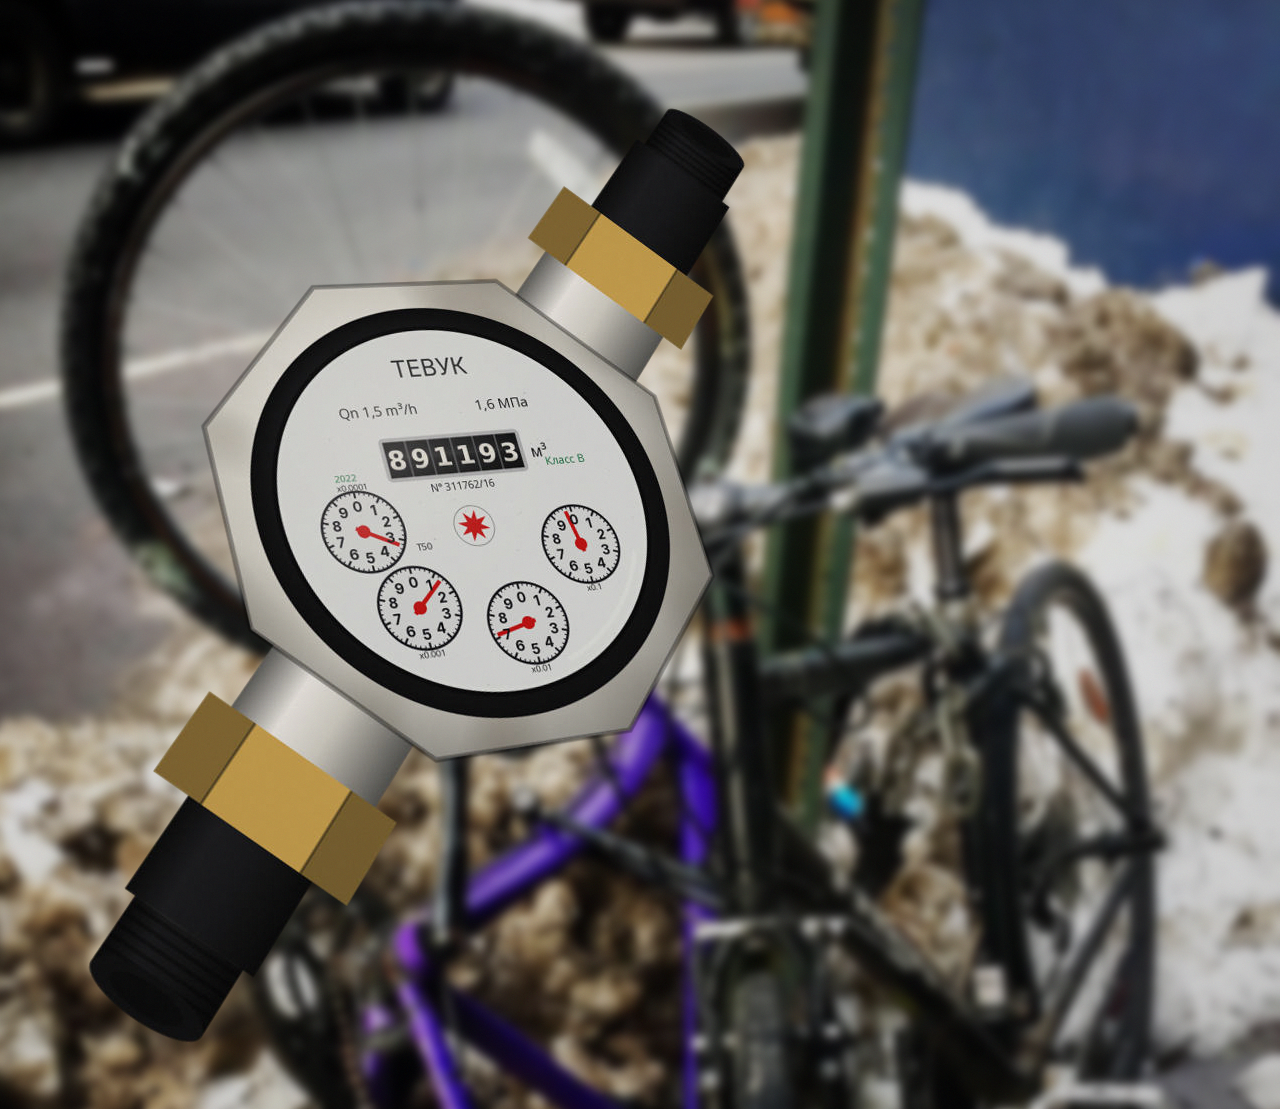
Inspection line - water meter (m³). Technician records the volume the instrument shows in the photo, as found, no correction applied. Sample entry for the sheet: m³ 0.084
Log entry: m³ 891192.9713
